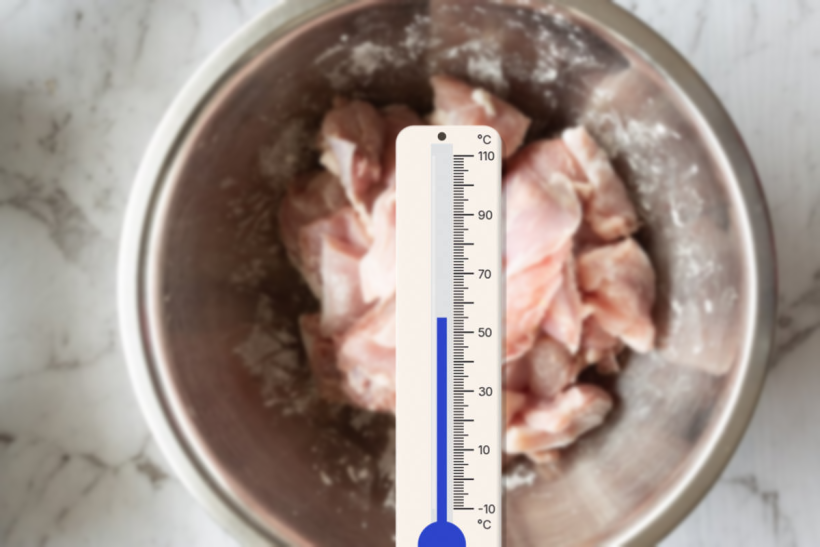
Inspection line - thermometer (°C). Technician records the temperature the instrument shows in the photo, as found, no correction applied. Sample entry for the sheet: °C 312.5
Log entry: °C 55
